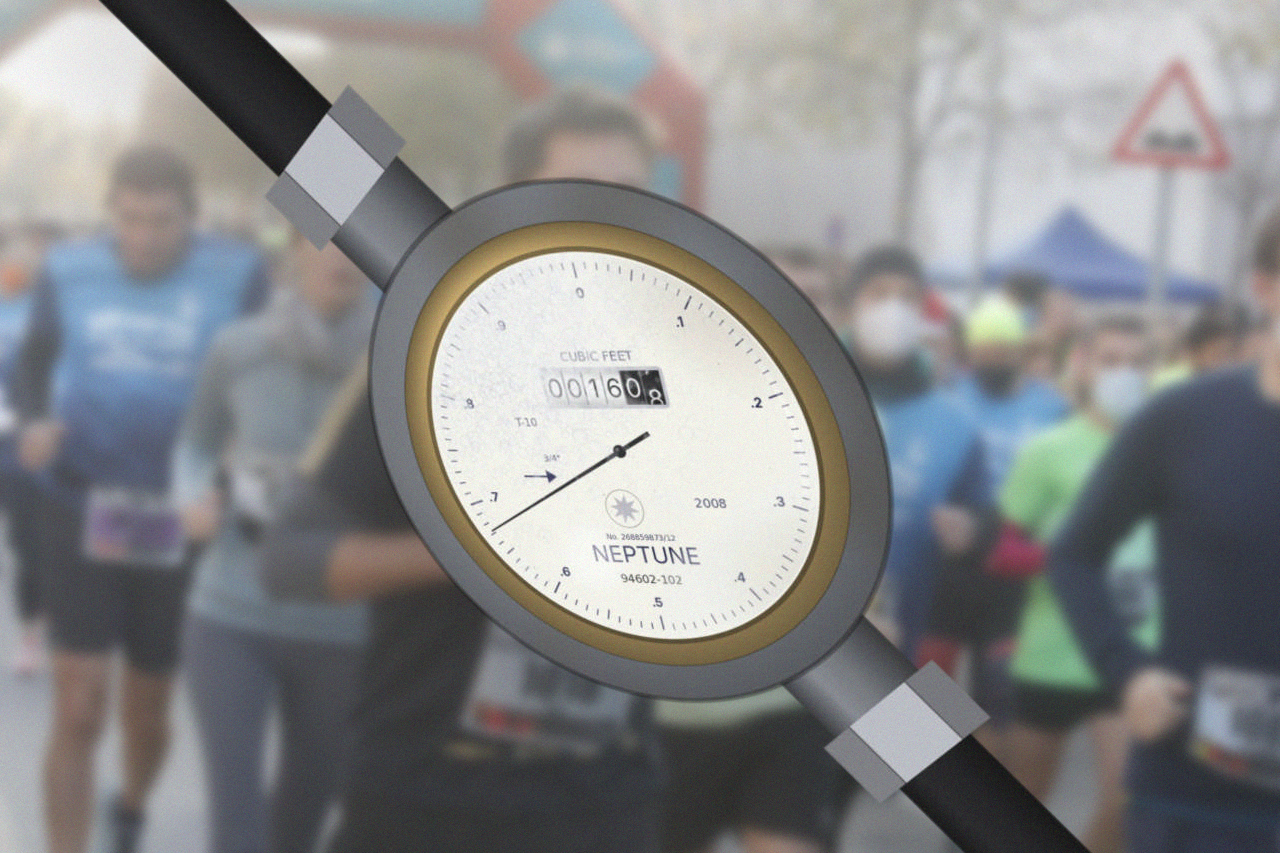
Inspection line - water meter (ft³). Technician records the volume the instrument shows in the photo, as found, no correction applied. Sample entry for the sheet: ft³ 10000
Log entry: ft³ 1607.67
